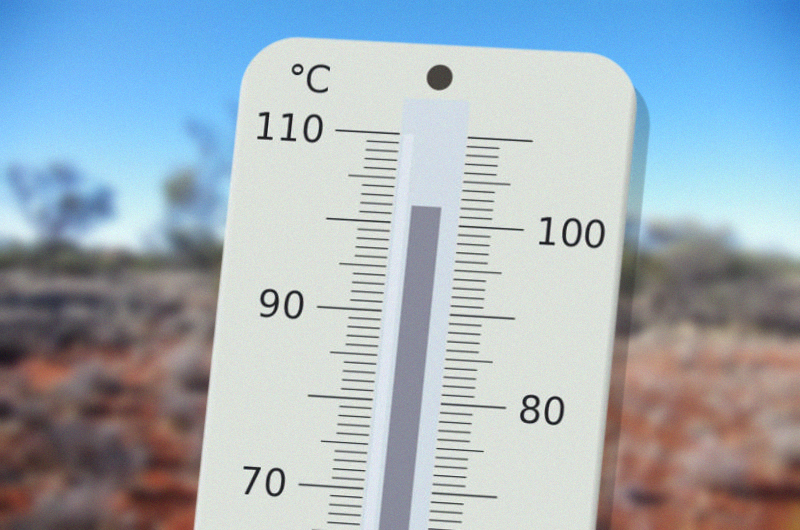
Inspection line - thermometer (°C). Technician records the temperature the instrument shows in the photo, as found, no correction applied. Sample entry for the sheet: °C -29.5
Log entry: °C 102
